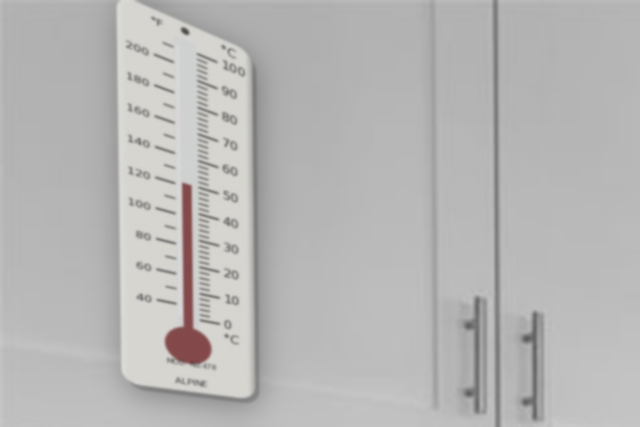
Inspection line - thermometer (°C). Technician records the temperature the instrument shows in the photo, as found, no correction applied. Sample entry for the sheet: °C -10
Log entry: °C 50
